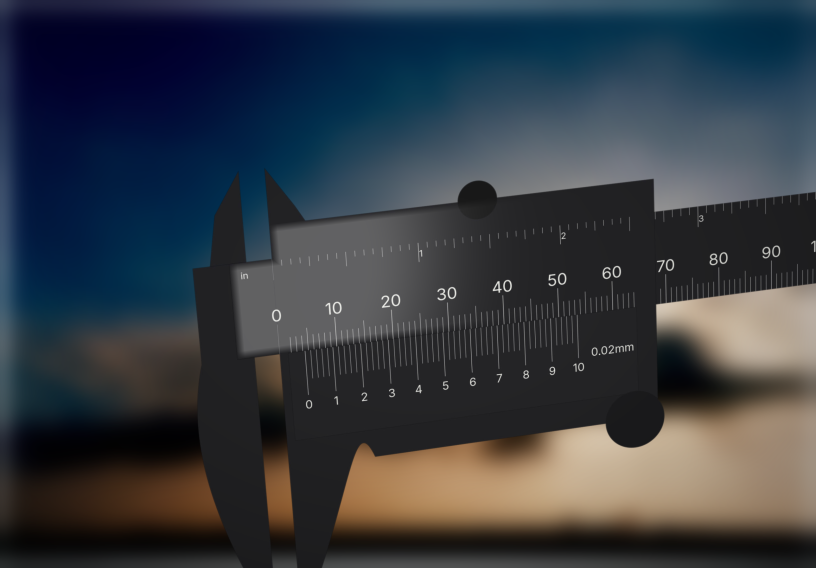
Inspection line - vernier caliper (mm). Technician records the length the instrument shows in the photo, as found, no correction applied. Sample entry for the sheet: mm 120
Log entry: mm 4.4
